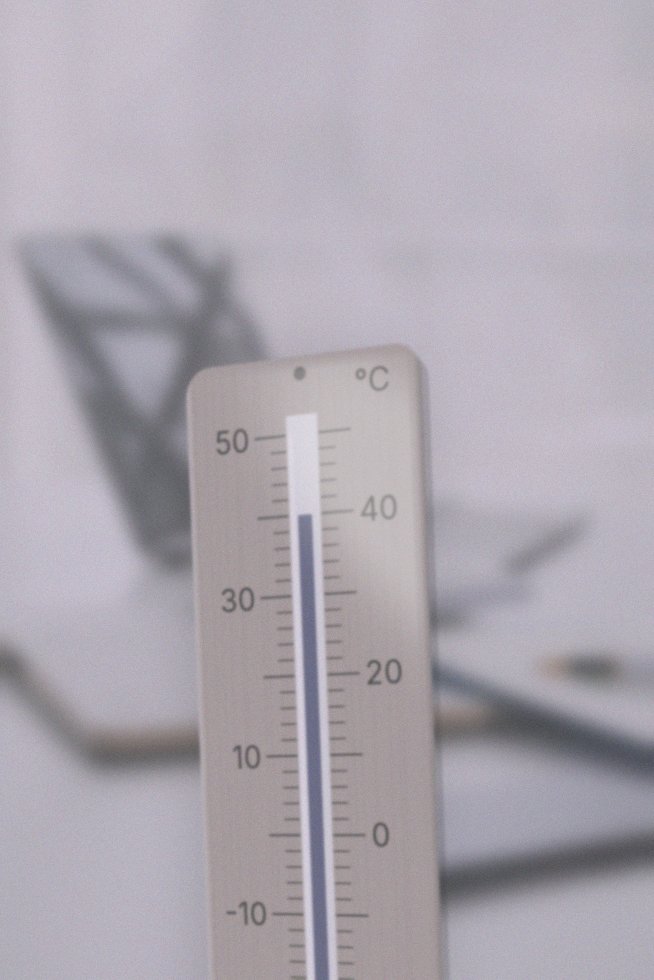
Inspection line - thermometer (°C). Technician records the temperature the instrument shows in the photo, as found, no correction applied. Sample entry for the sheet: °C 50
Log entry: °C 40
